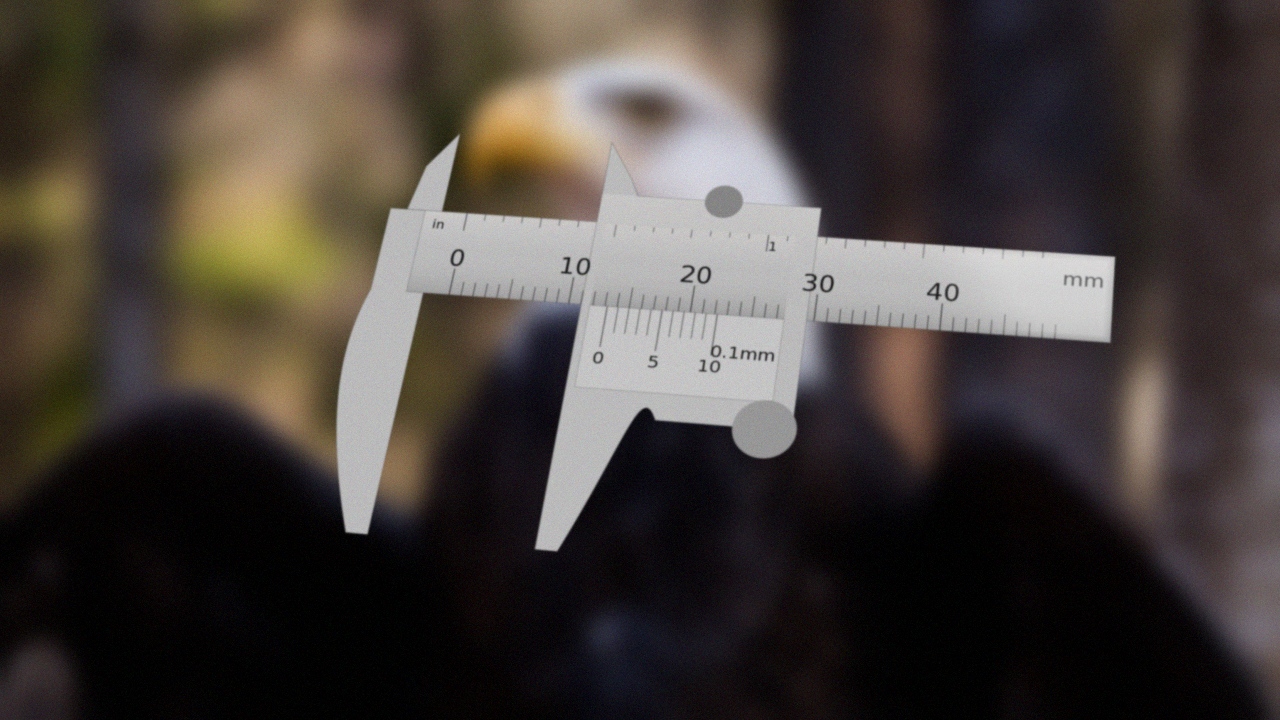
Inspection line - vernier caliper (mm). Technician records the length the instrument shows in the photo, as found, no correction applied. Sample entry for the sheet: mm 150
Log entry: mm 13.2
